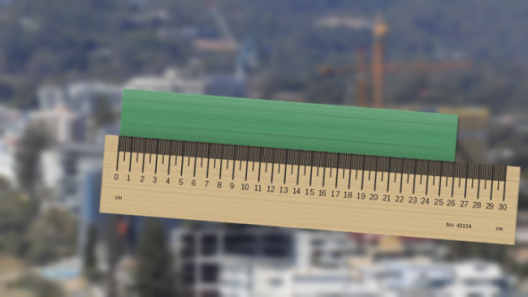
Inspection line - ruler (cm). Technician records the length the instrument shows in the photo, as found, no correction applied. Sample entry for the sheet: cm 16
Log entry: cm 26
